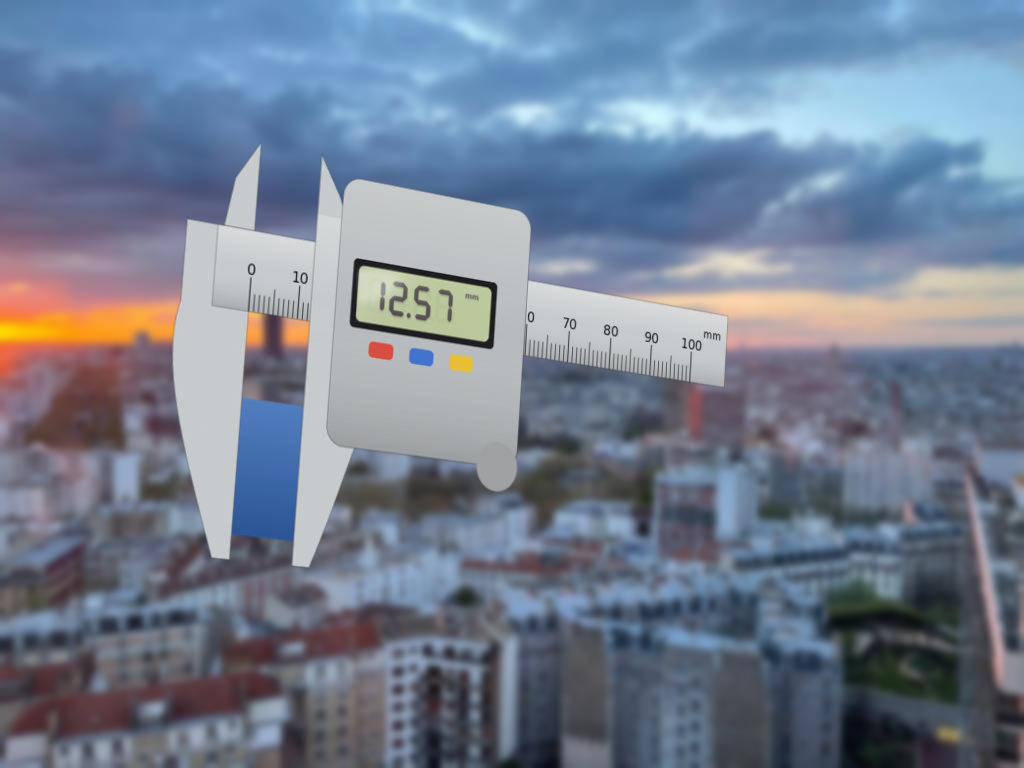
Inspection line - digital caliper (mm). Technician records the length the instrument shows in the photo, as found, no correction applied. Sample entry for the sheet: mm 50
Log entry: mm 12.57
